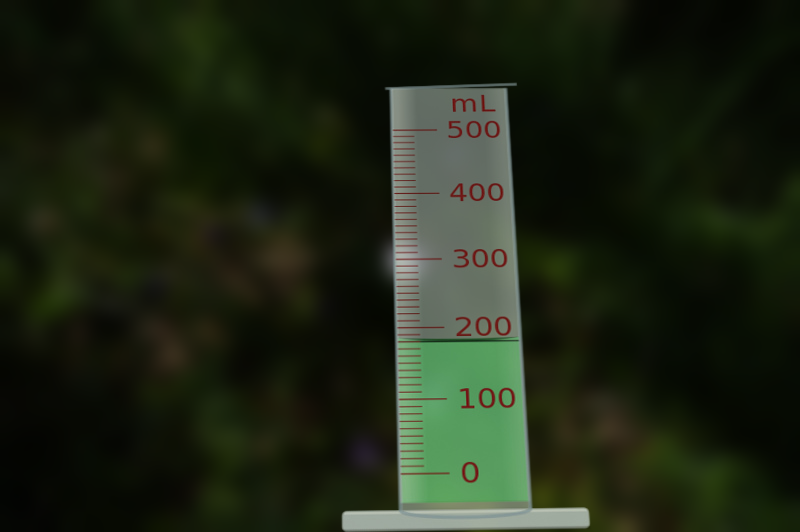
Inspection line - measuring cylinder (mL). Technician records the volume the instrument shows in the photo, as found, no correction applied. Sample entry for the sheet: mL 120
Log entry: mL 180
